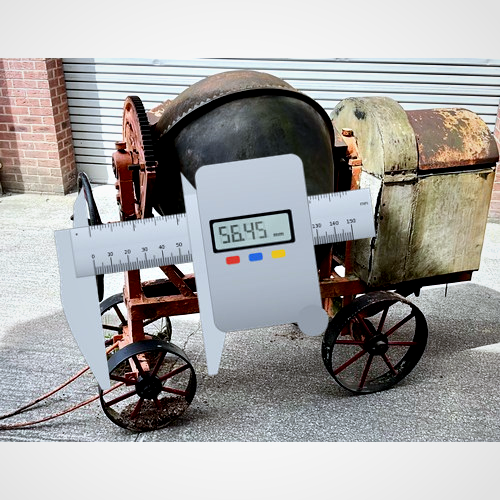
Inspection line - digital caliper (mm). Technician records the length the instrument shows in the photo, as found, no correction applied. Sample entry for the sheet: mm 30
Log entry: mm 56.45
